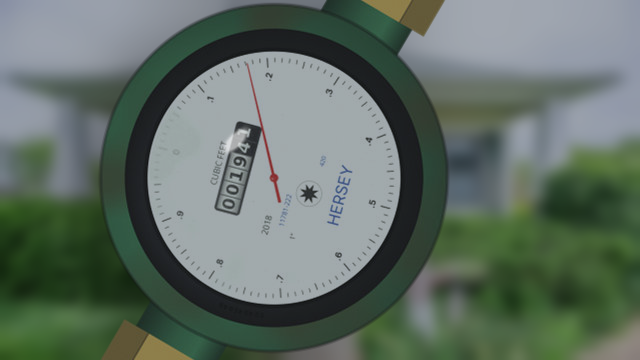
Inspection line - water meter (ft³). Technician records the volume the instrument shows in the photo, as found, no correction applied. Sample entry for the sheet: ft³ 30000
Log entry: ft³ 1941.17
